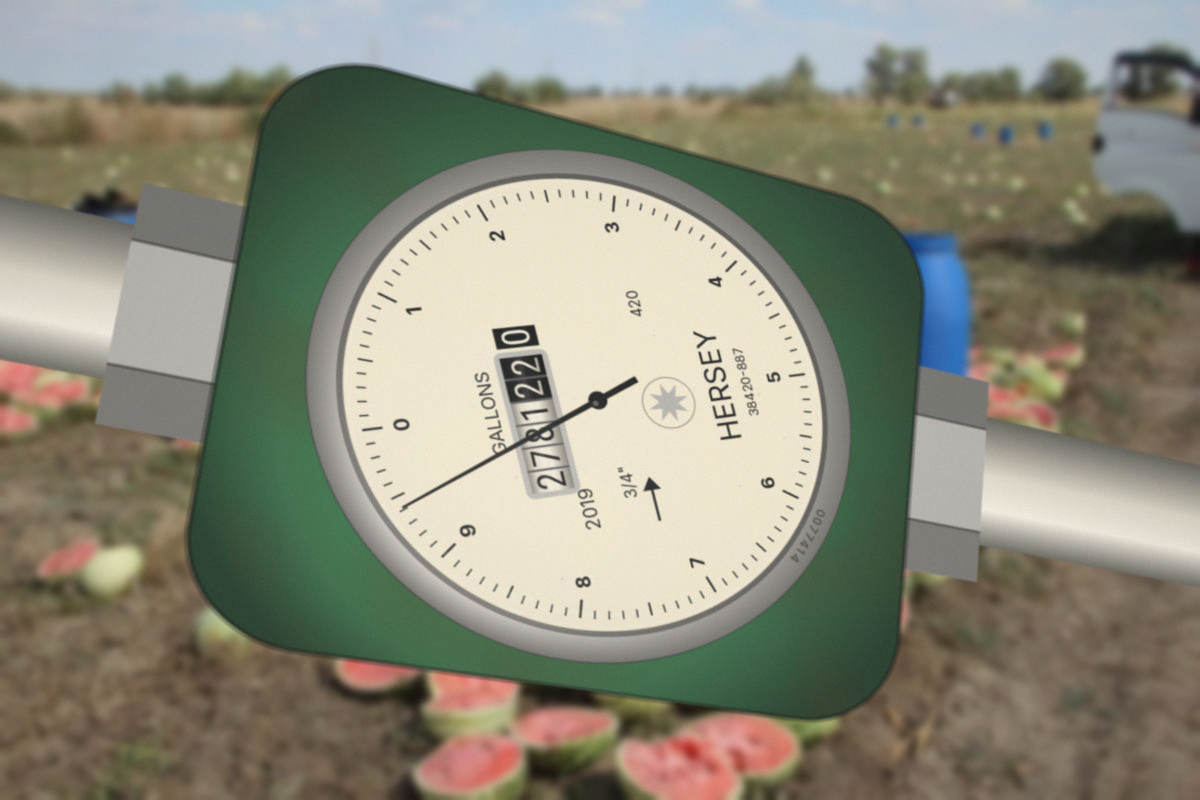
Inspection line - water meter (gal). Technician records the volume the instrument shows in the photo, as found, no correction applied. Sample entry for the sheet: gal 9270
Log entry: gal 2781219.4
